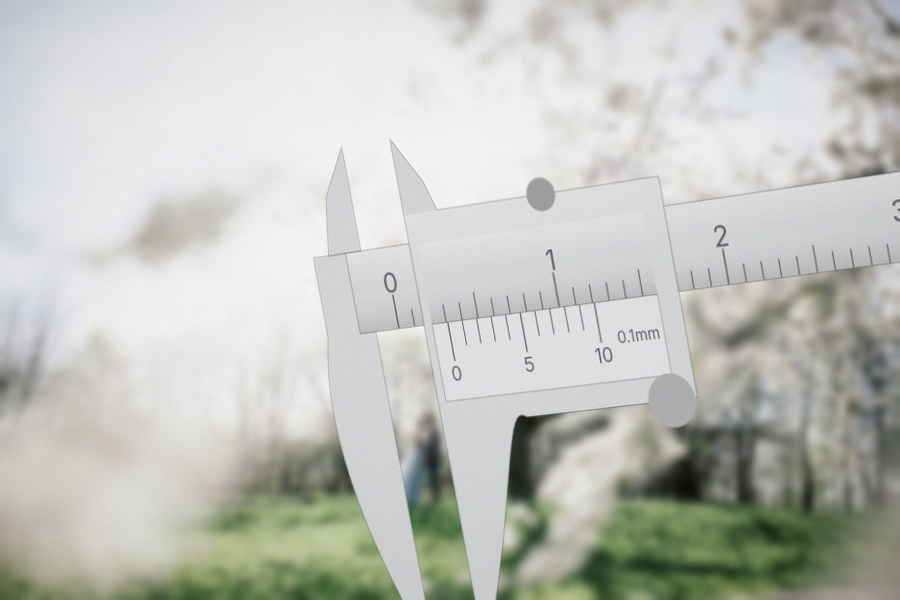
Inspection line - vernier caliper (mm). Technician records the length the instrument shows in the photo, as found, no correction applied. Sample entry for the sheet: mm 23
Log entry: mm 3.1
